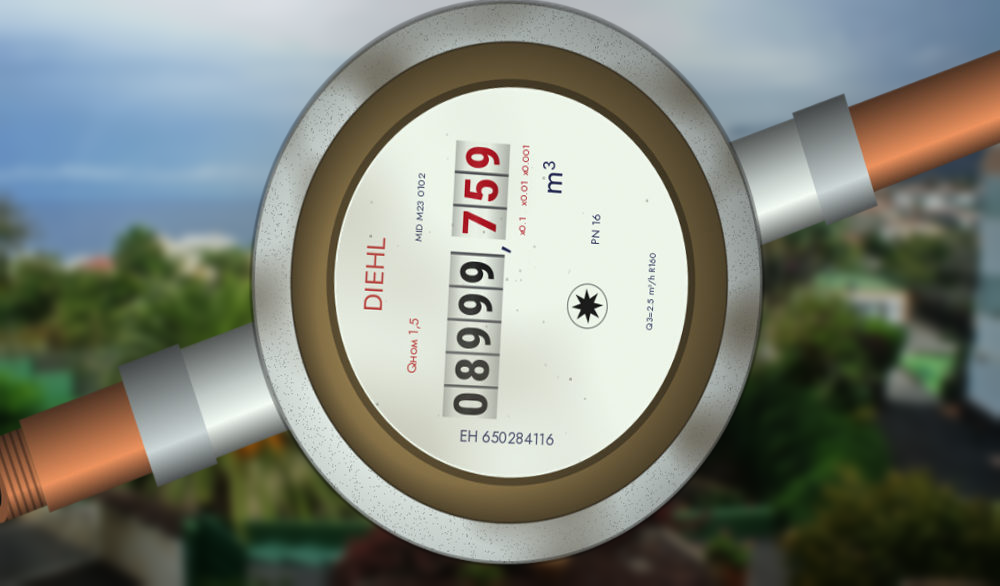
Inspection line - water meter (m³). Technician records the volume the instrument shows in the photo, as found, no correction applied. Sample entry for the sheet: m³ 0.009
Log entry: m³ 8999.759
